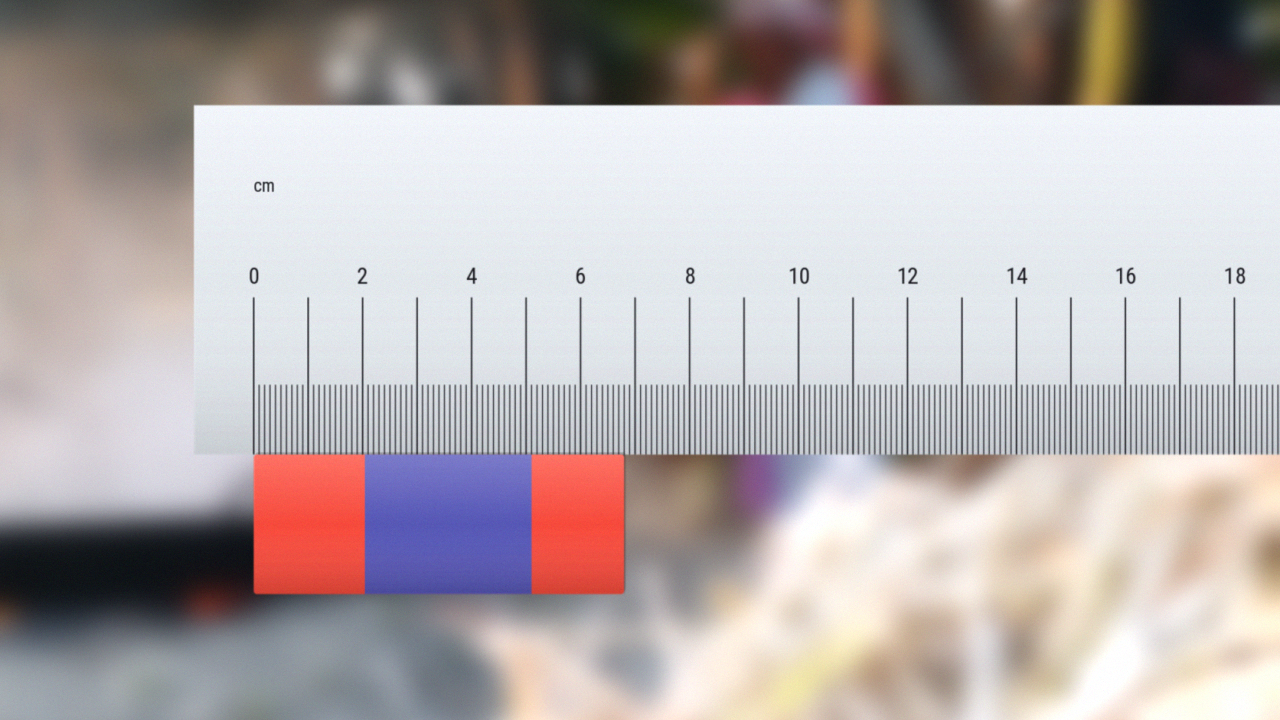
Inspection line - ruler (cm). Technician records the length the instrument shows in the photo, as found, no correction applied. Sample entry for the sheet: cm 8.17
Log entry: cm 6.8
